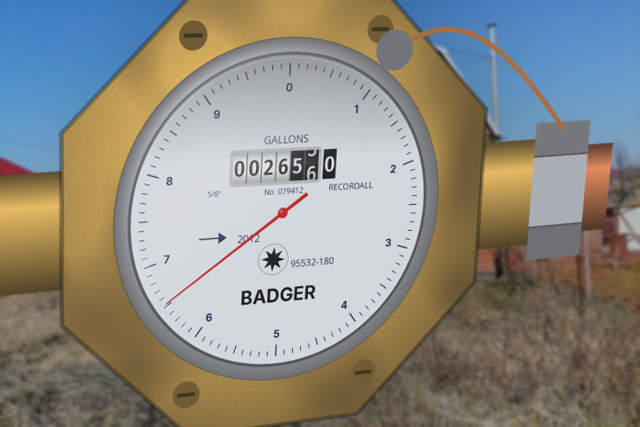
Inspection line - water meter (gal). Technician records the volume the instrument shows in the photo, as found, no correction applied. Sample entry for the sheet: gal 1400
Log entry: gal 26556.5
